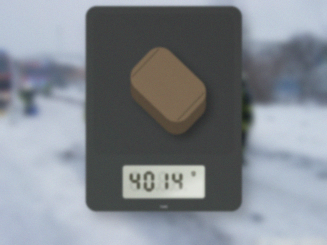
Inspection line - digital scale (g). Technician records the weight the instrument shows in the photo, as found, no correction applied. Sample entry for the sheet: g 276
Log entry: g 4014
